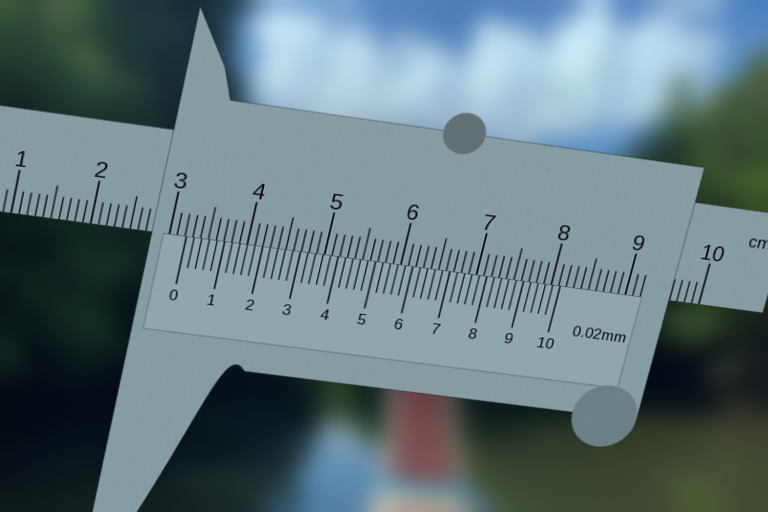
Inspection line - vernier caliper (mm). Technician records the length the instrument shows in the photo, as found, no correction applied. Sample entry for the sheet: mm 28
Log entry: mm 32.2
